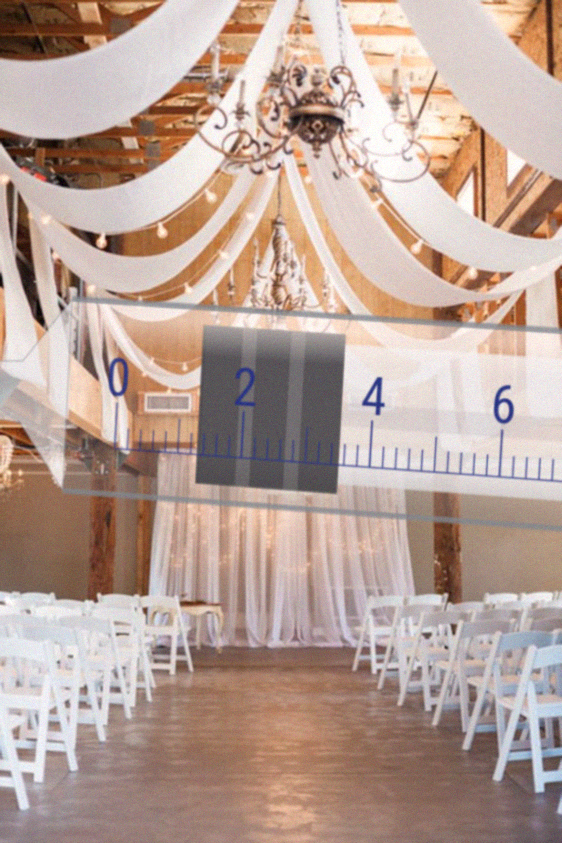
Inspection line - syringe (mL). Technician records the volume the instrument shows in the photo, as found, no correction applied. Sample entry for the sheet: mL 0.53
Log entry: mL 1.3
